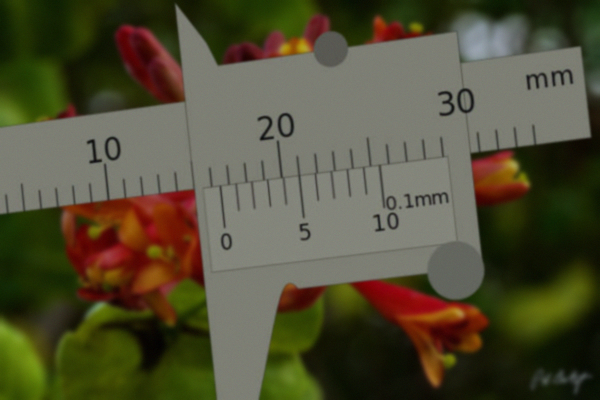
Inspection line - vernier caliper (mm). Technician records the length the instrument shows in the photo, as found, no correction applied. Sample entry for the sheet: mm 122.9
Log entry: mm 16.5
